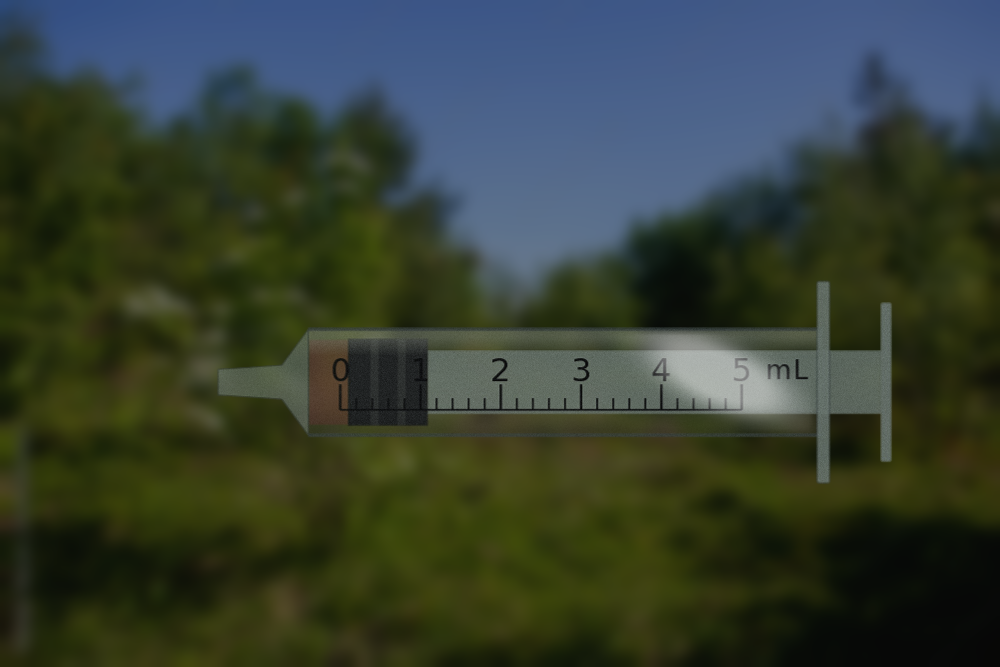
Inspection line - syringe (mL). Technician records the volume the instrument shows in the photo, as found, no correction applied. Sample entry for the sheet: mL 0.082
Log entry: mL 0.1
